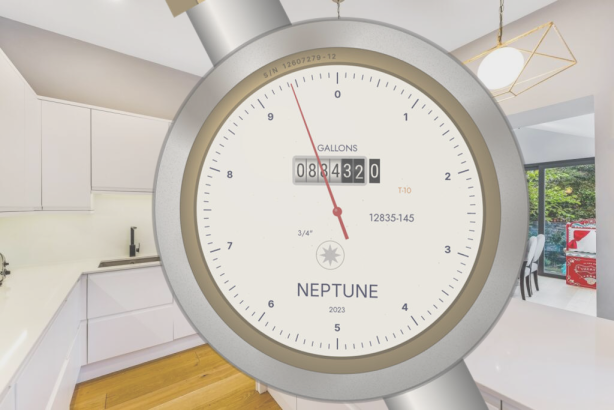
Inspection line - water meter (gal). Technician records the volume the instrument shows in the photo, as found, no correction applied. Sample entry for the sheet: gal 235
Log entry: gal 884319.4
